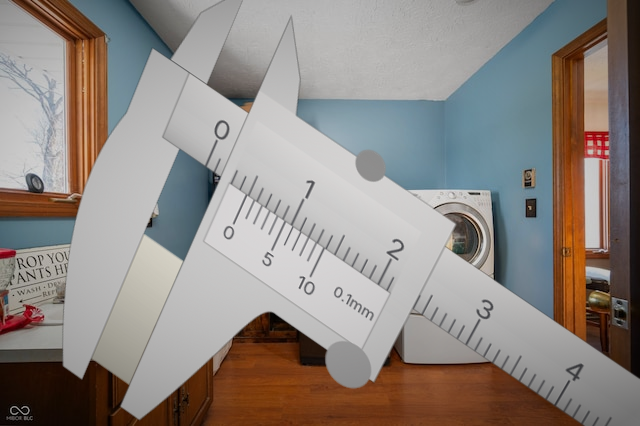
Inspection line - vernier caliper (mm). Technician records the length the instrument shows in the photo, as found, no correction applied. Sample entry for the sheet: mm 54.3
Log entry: mm 4.8
